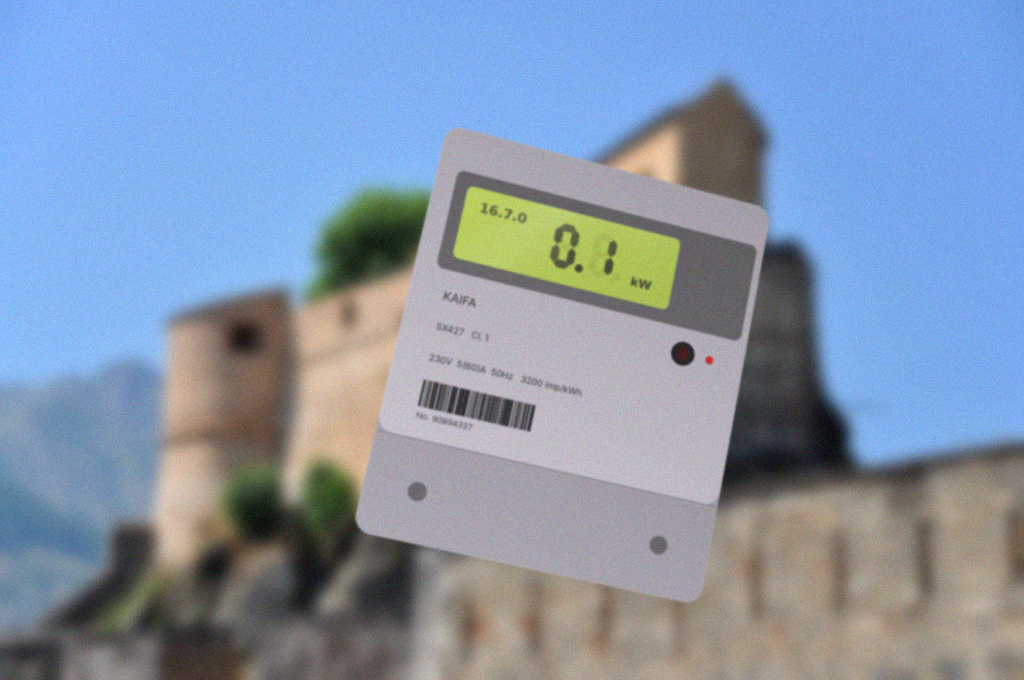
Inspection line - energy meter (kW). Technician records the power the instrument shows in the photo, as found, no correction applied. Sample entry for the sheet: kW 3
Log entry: kW 0.1
